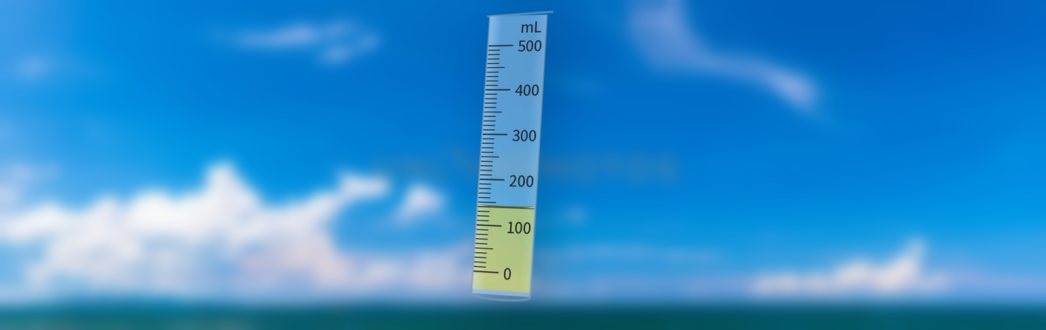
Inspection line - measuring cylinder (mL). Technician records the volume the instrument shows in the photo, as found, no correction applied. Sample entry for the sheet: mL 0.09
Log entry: mL 140
